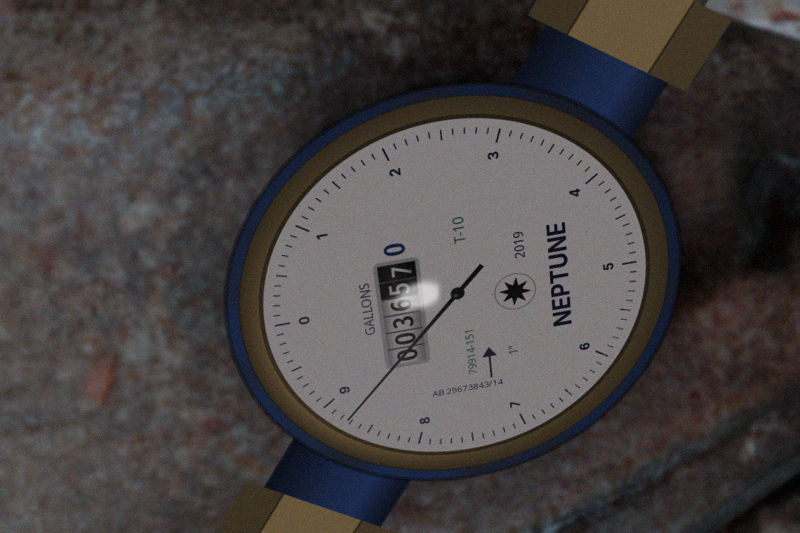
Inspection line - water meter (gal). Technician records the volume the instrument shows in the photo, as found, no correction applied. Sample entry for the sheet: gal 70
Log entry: gal 36568.7
